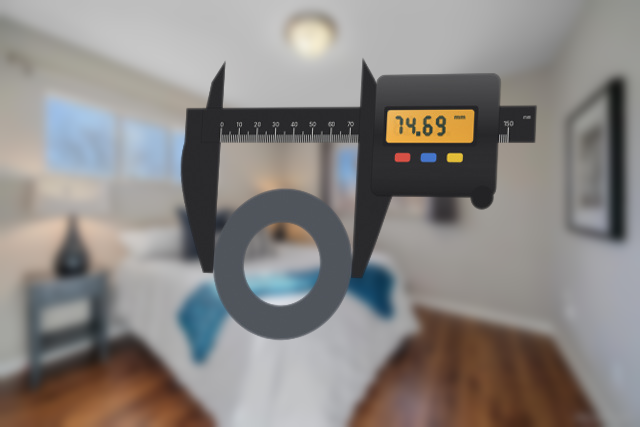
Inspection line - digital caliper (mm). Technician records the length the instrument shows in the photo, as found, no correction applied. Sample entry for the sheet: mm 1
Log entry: mm 74.69
